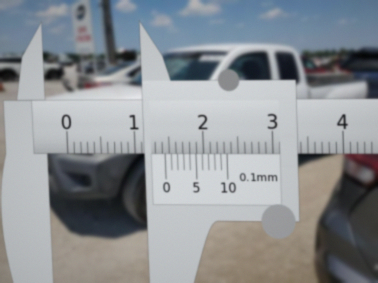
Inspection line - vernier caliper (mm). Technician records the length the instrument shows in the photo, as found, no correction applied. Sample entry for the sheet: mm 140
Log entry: mm 14.4
